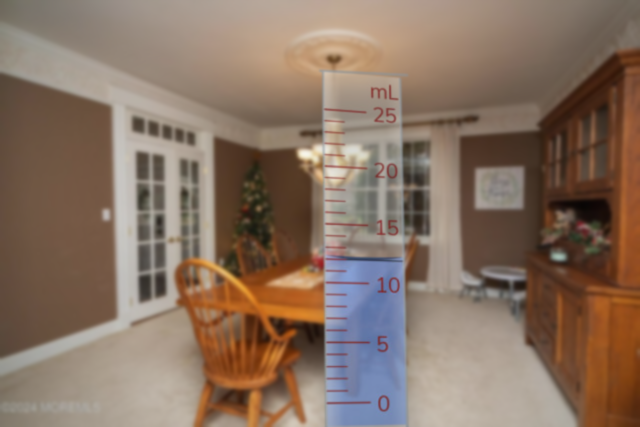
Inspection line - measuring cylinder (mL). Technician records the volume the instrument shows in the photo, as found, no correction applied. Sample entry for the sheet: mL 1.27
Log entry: mL 12
